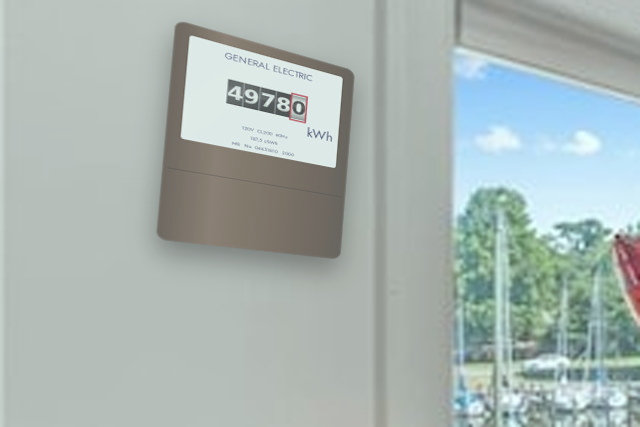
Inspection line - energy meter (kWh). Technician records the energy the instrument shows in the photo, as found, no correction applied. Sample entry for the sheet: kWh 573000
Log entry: kWh 4978.0
